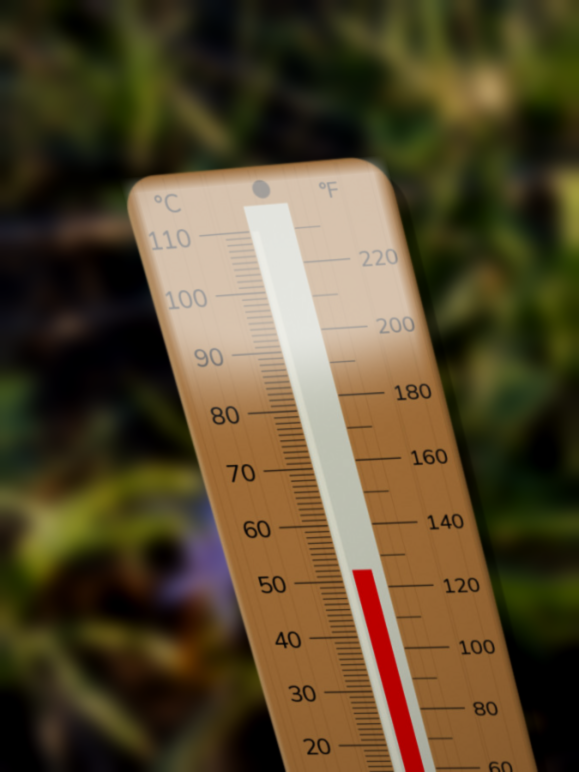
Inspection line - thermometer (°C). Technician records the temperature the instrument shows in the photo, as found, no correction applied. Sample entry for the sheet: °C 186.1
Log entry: °C 52
